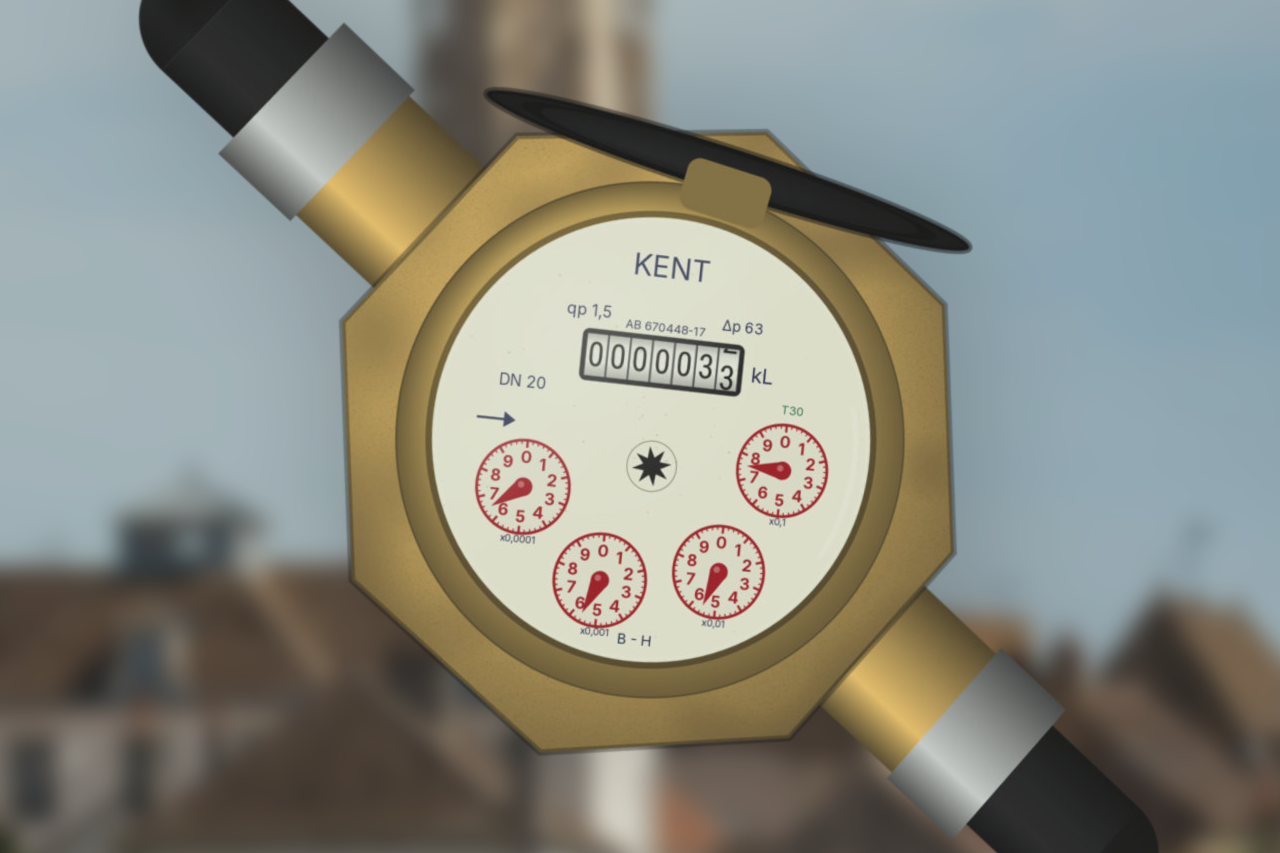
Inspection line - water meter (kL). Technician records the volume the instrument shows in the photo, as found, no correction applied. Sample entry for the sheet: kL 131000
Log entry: kL 32.7556
